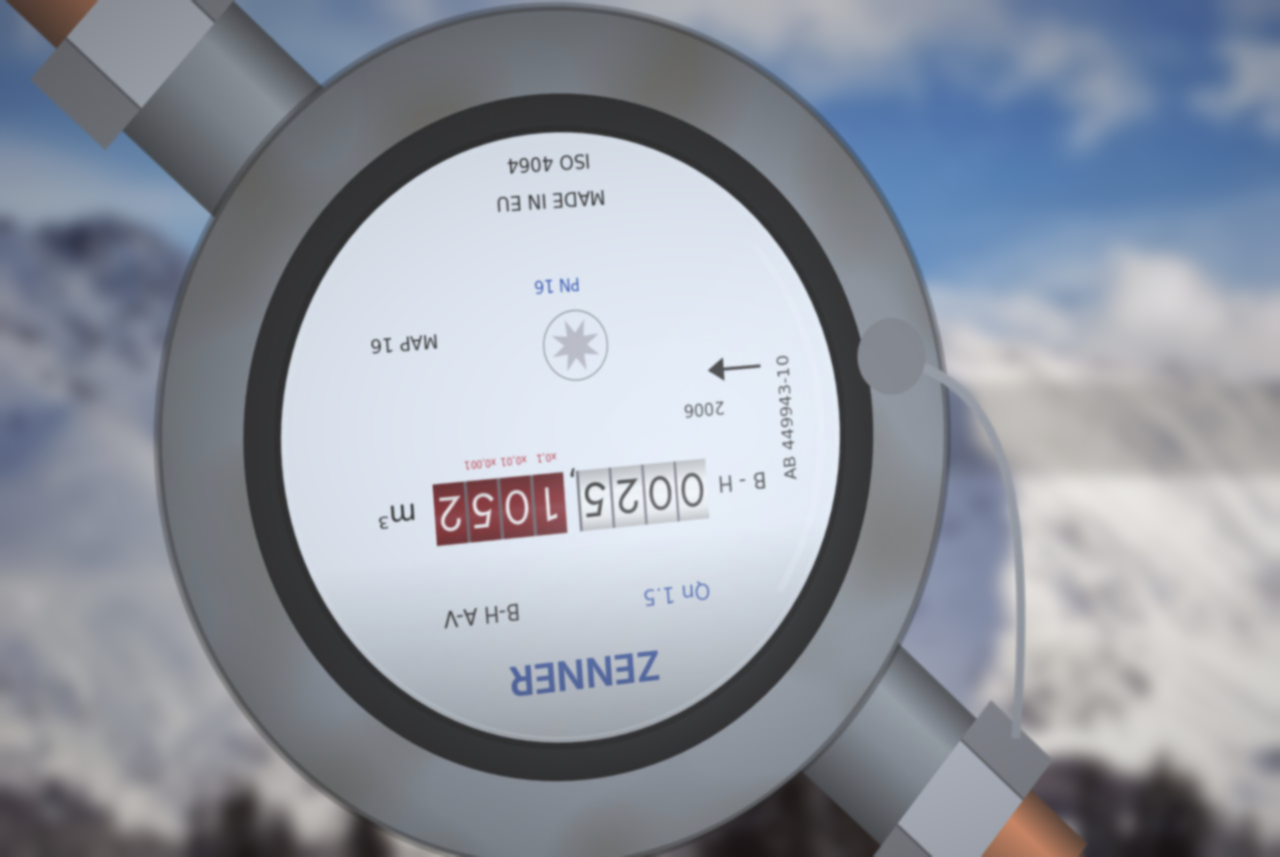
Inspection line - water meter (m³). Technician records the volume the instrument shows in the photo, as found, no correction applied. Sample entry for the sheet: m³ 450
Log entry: m³ 25.1052
